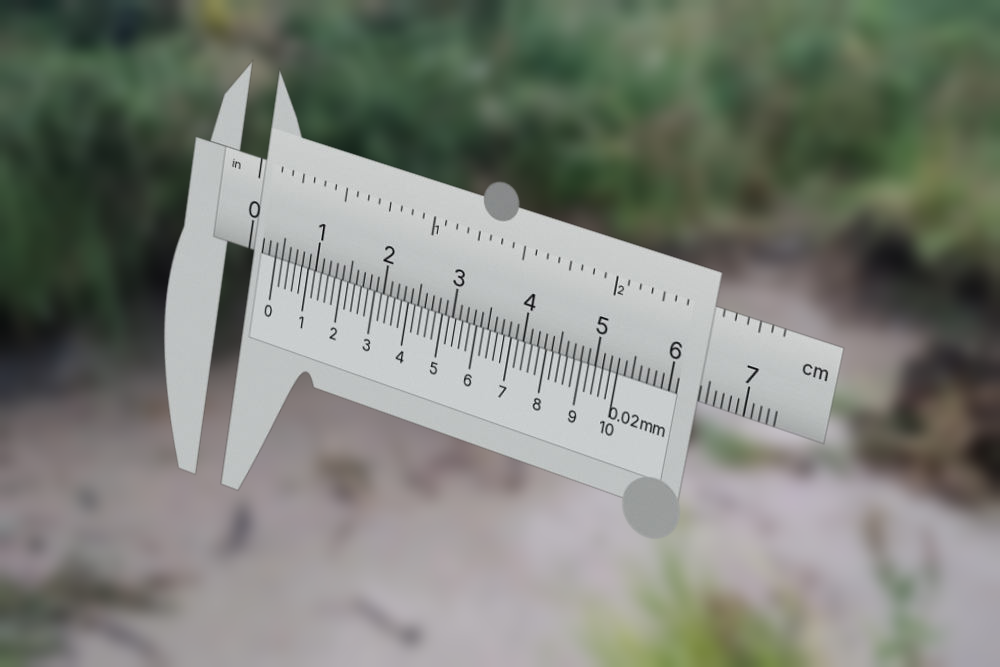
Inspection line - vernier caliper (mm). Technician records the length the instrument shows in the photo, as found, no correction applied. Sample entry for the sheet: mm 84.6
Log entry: mm 4.0
